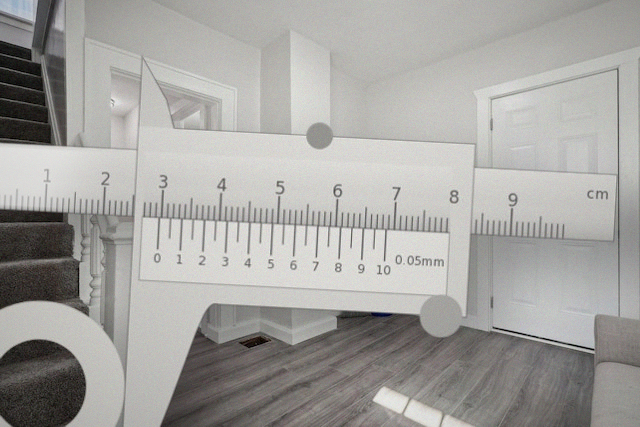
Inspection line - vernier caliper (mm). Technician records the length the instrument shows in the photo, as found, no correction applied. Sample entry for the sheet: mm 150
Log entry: mm 29.6
